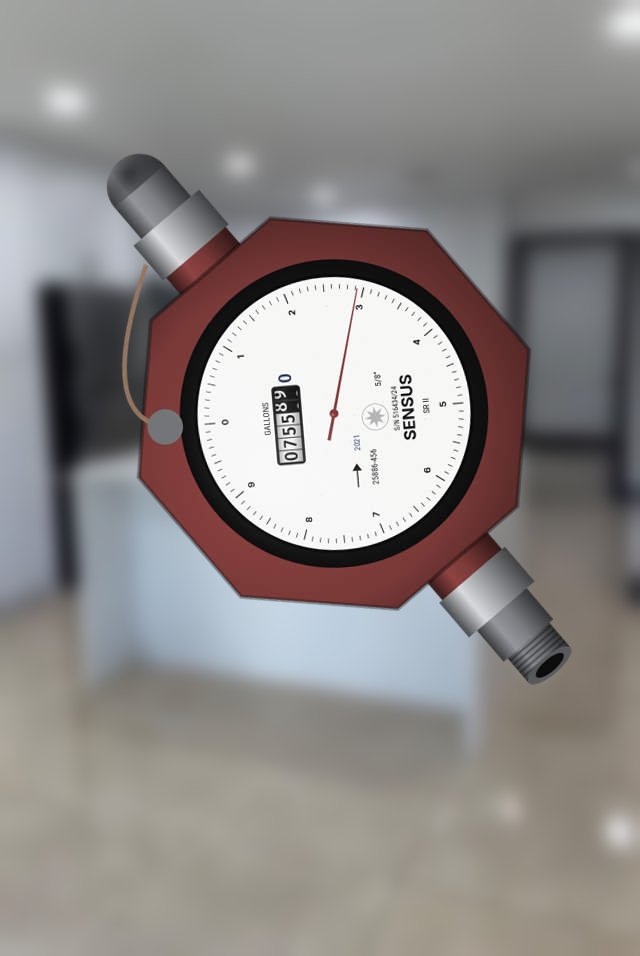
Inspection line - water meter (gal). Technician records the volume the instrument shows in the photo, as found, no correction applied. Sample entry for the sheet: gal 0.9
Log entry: gal 755892.9
